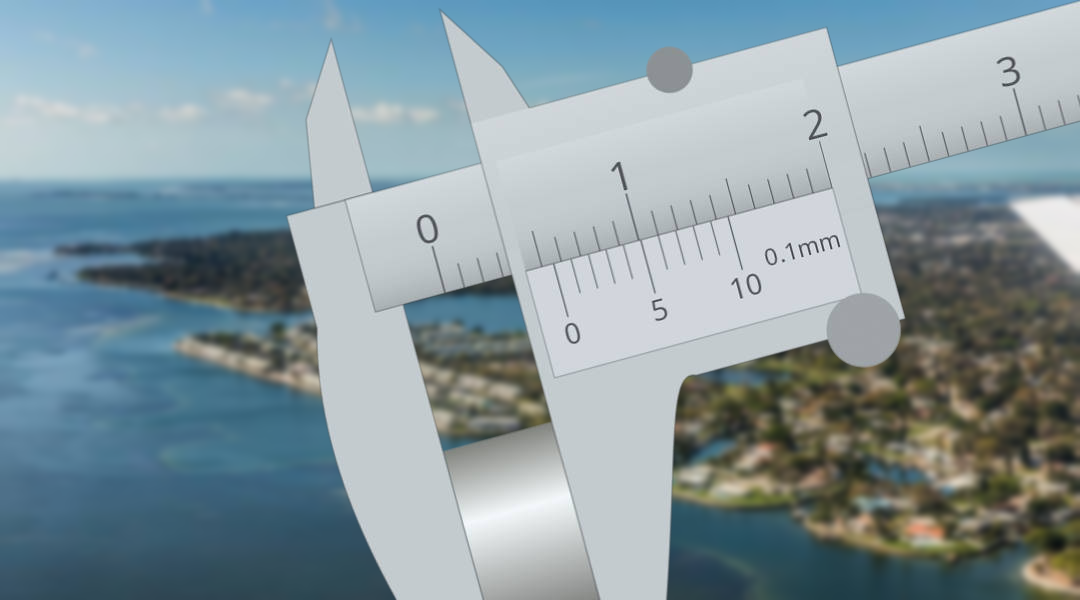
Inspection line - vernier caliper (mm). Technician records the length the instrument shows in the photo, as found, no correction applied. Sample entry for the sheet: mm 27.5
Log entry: mm 5.6
